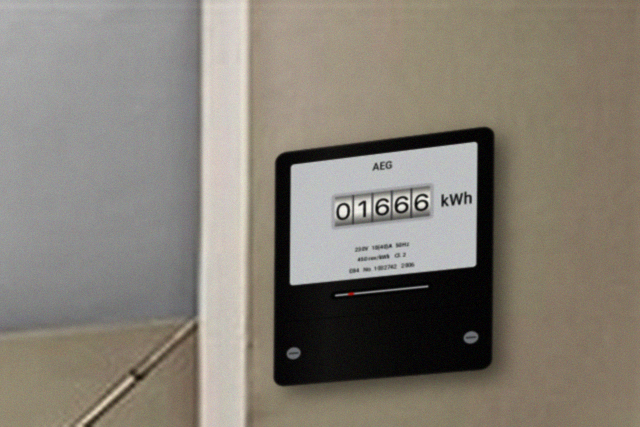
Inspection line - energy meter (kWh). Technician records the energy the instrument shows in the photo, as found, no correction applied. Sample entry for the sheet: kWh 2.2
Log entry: kWh 1666
